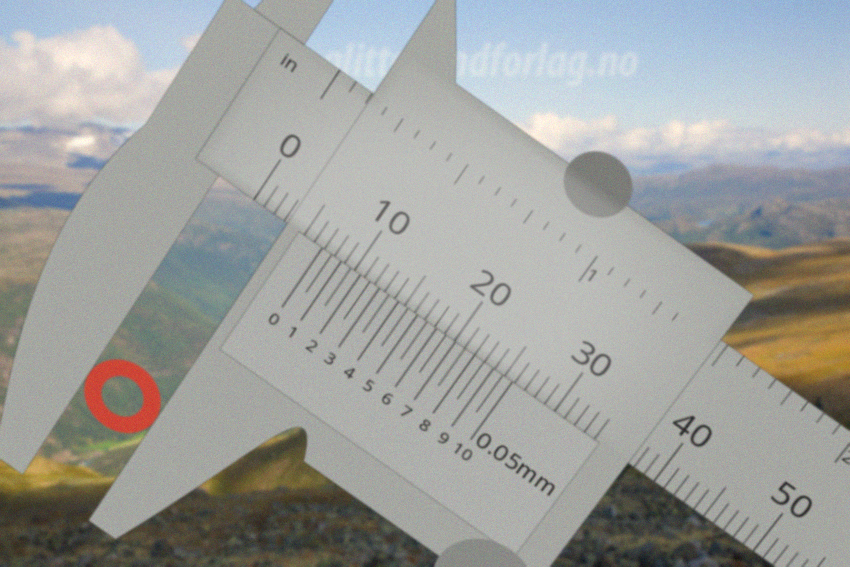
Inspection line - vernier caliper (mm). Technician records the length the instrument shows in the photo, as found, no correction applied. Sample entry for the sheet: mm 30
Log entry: mm 6.8
